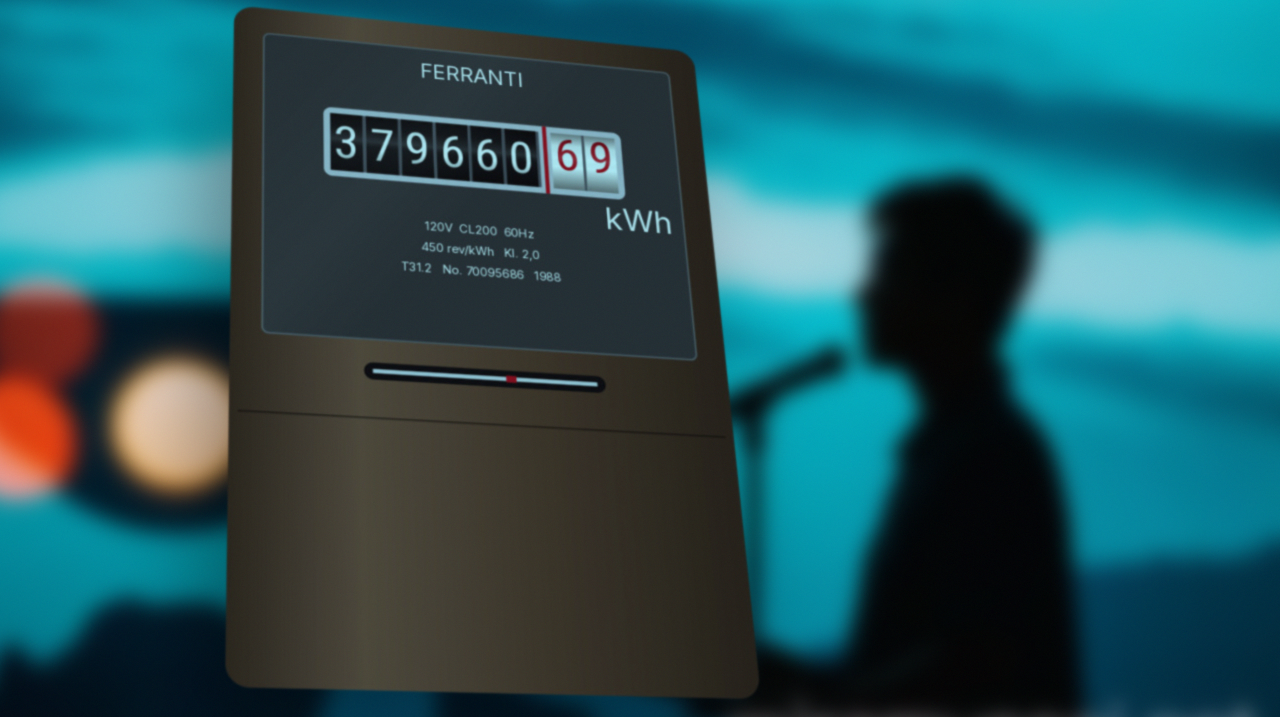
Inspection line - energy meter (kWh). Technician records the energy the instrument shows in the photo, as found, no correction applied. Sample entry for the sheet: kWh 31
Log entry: kWh 379660.69
